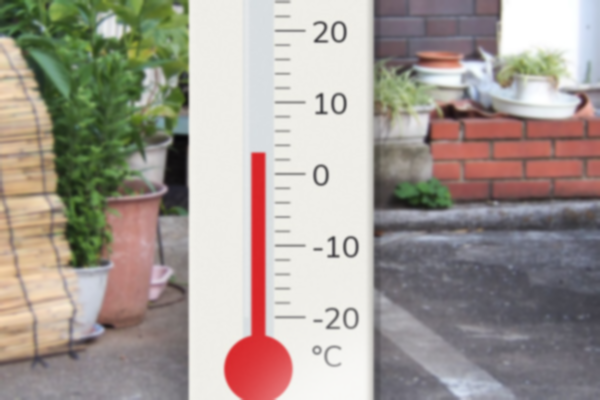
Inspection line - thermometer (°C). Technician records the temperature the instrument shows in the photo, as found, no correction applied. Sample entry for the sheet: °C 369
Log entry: °C 3
